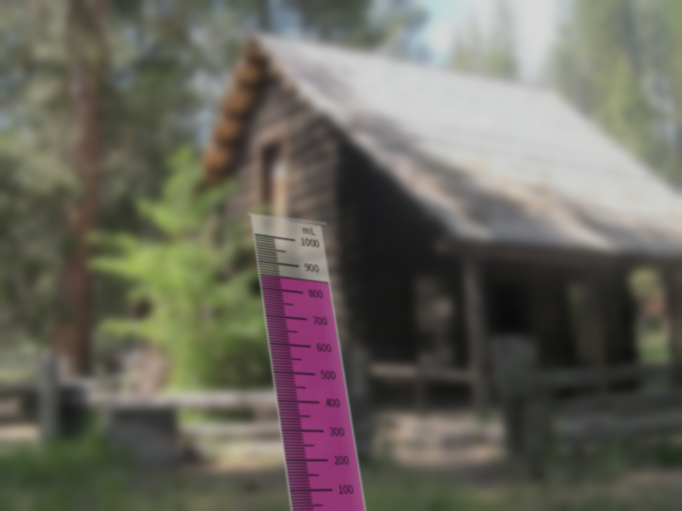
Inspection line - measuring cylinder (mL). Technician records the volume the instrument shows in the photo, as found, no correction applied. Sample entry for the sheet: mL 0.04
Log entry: mL 850
